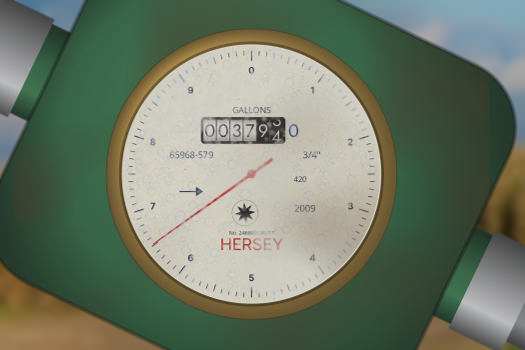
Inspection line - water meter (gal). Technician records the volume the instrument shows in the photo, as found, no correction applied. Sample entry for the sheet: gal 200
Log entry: gal 37936.5
